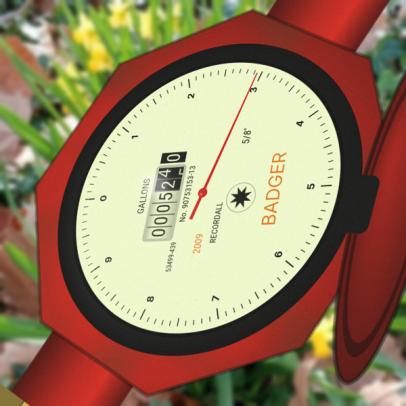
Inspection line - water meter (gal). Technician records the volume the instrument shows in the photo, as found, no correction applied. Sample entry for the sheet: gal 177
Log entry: gal 5242.9
